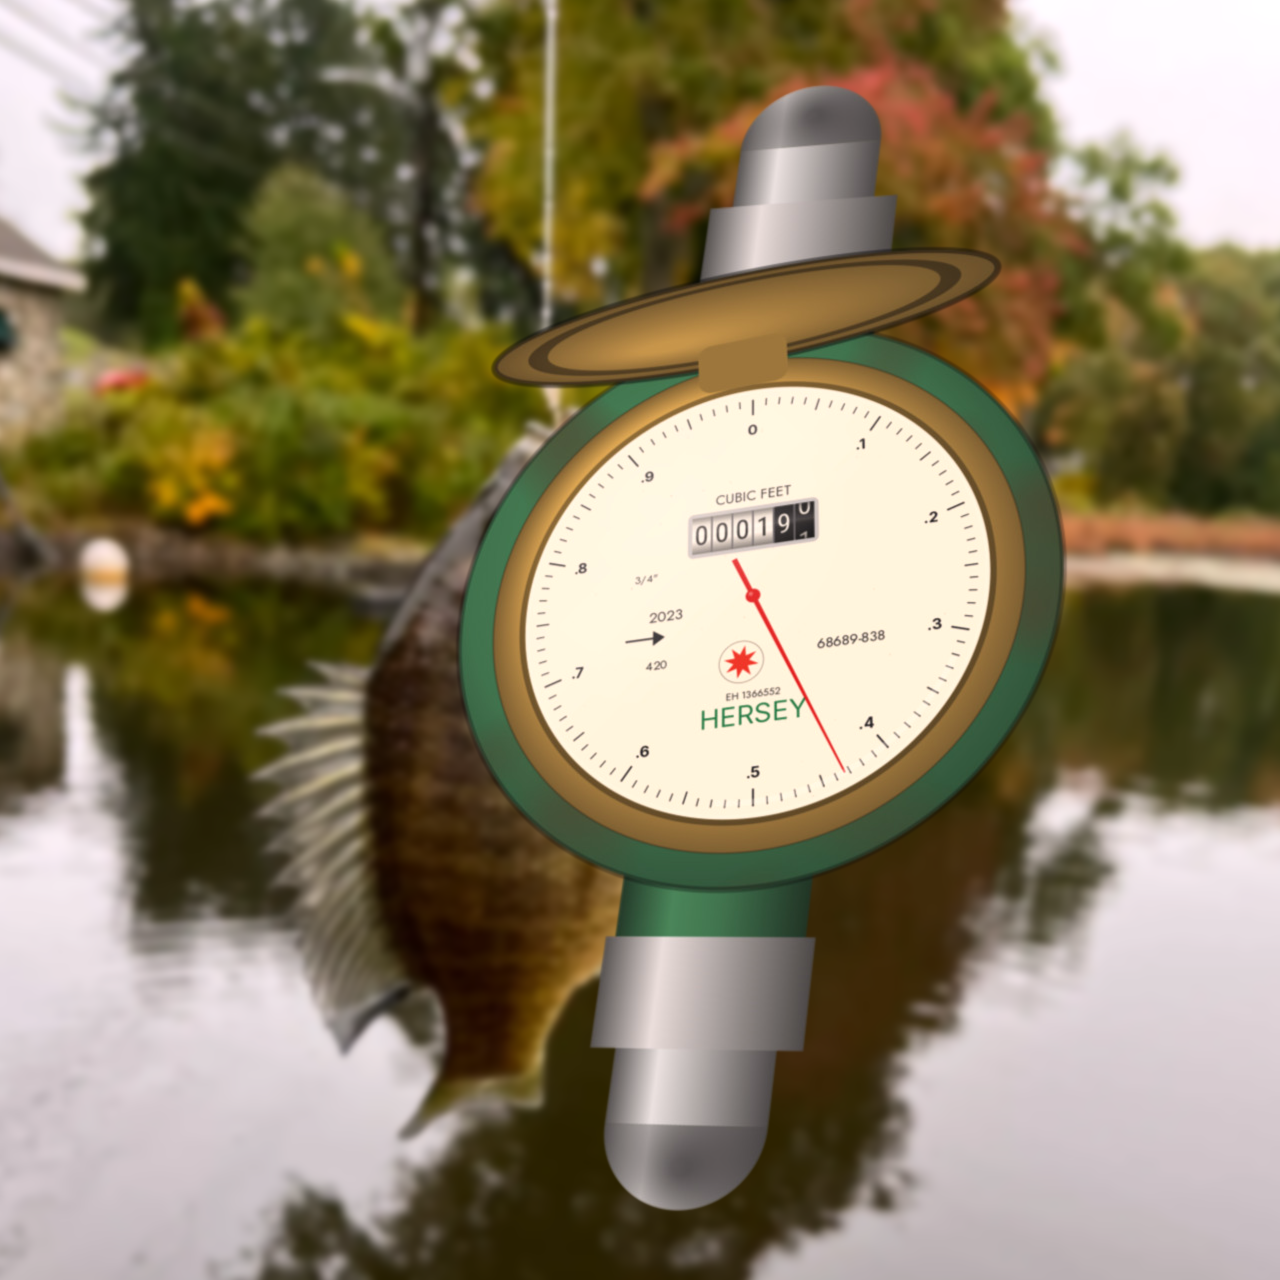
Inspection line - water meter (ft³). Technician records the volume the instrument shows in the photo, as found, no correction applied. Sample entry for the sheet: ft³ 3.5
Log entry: ft³ 190.43
